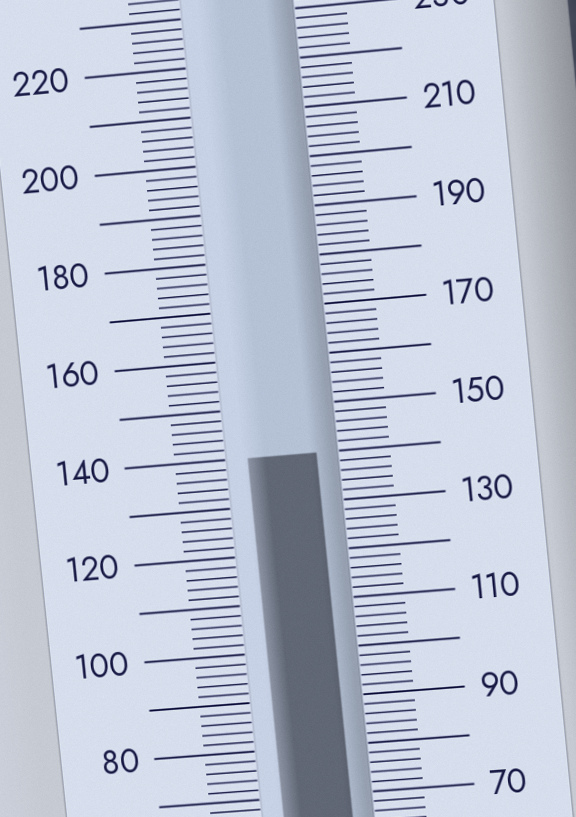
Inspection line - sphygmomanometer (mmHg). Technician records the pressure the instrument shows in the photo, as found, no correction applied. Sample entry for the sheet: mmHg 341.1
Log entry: mmHg 140
